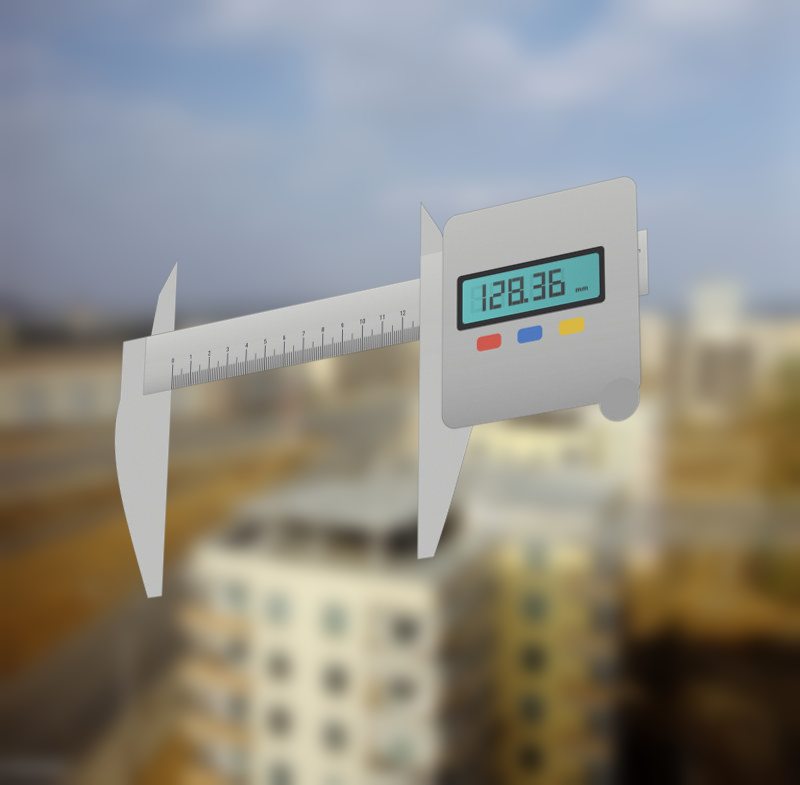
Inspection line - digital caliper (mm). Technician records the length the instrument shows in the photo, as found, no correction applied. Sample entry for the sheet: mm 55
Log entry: mm 128.36
